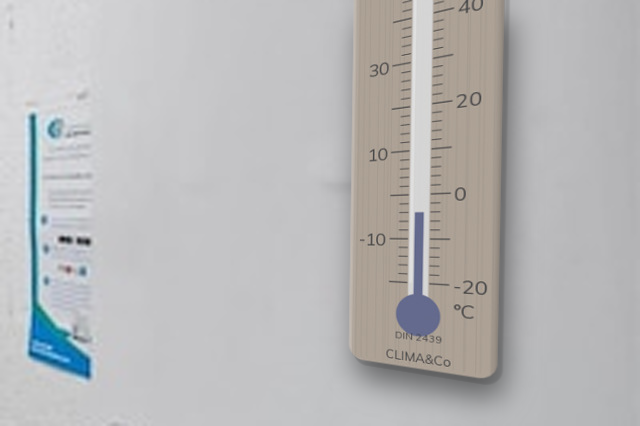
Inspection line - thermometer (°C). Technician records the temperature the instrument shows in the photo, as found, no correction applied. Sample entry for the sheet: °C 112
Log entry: °C -4
